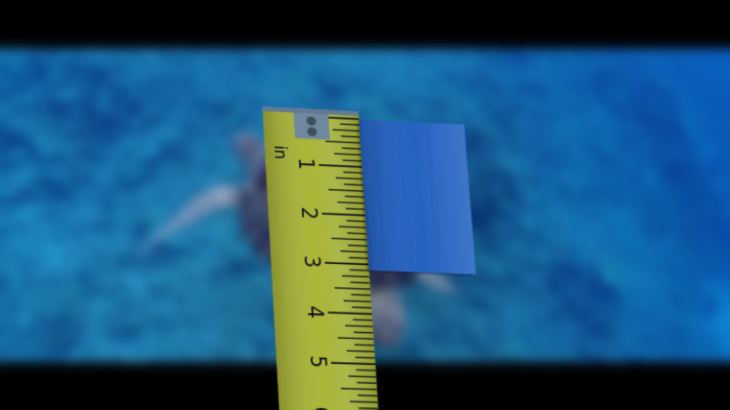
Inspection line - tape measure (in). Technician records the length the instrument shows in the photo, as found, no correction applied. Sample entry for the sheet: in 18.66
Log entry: in 3.125
